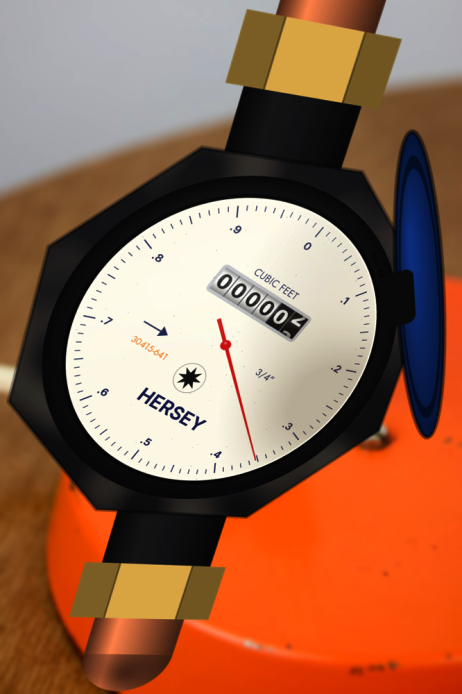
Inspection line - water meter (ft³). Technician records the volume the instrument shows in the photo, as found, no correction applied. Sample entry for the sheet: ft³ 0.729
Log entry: ft³ 2.35
